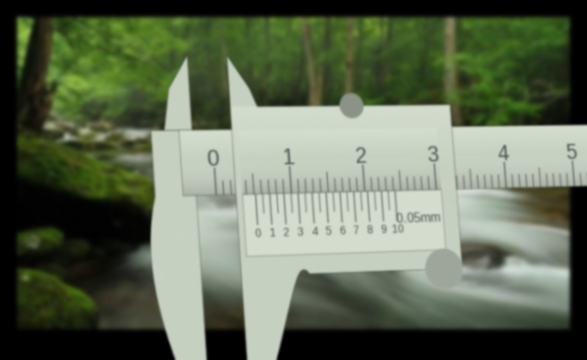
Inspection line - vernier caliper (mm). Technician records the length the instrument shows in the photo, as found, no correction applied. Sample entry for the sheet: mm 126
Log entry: mm 5.2
